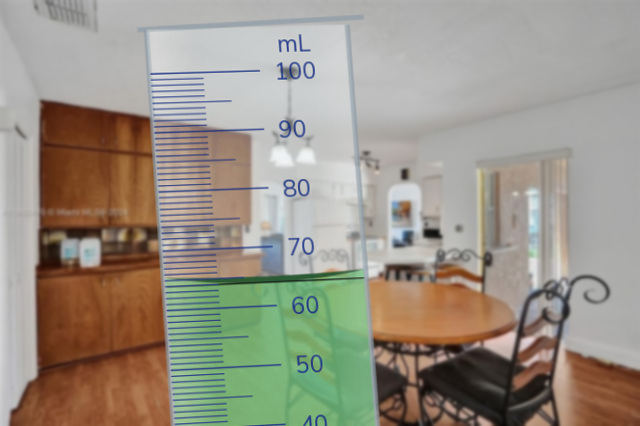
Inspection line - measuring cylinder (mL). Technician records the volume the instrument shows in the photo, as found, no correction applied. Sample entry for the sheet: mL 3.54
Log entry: mL 64
